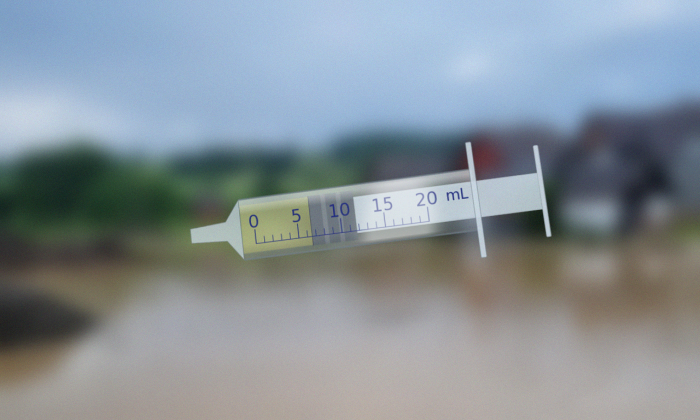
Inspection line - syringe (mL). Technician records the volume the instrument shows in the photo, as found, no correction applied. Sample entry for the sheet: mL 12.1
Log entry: mL 6.5
